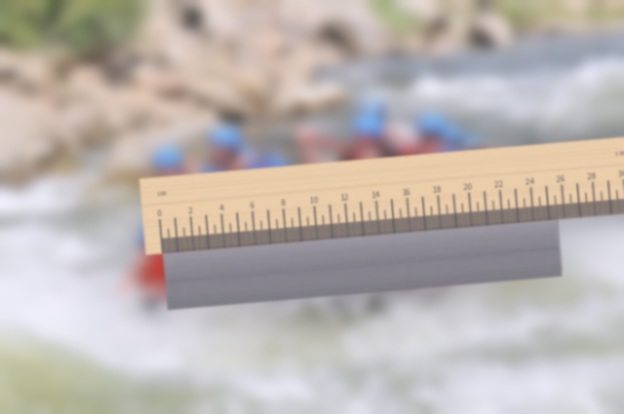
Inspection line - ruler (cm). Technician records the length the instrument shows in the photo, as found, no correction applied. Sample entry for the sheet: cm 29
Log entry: cm 25.5
